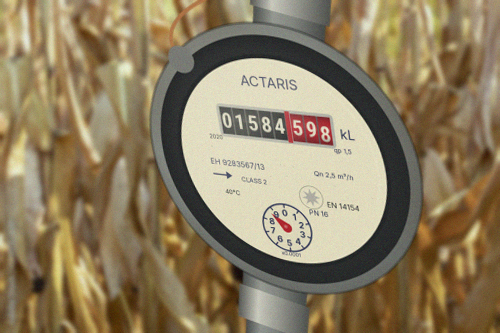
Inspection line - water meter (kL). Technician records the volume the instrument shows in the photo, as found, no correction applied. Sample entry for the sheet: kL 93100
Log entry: kL 1584.5978
